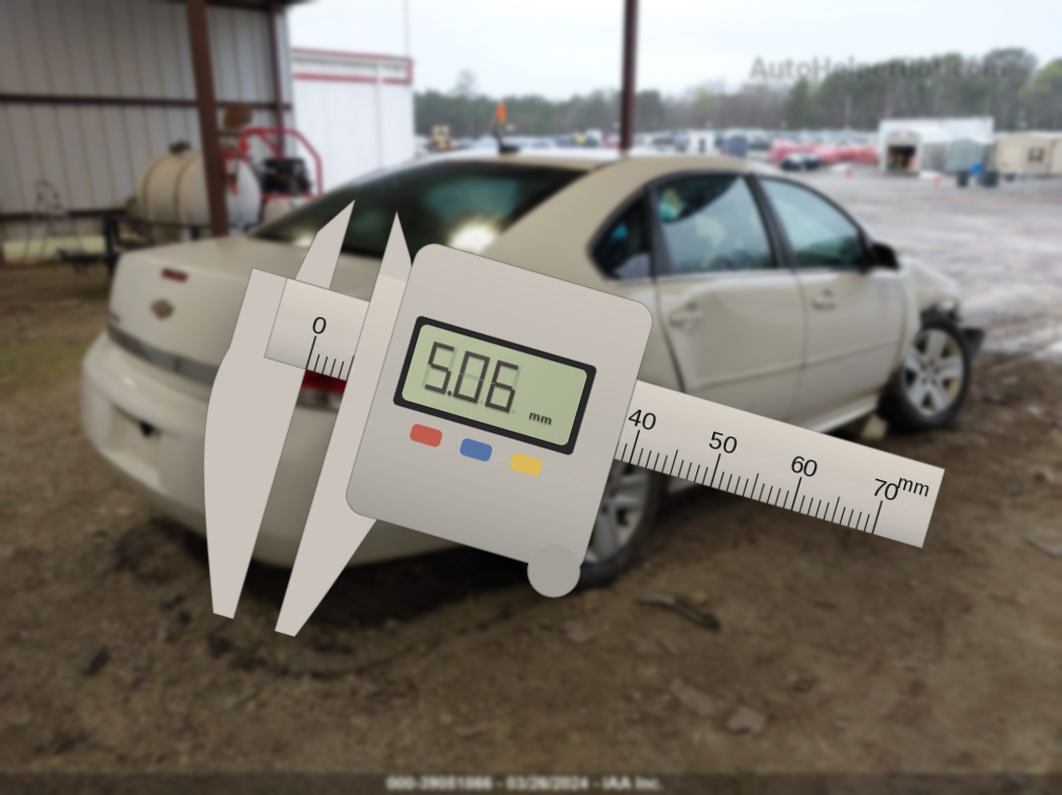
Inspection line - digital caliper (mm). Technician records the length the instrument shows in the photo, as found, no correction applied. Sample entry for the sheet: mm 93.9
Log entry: mm 5.06
